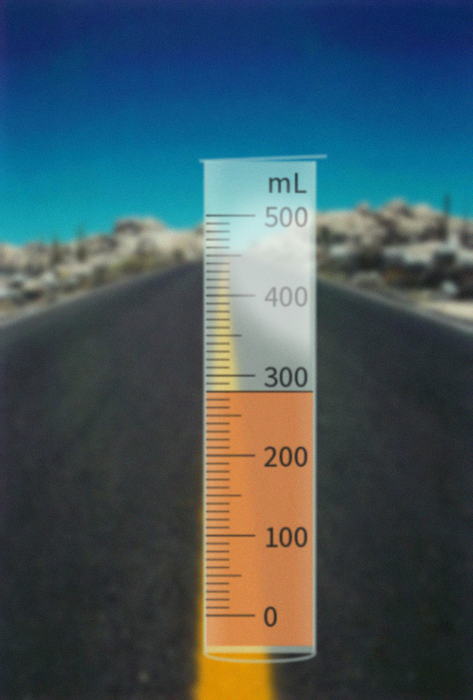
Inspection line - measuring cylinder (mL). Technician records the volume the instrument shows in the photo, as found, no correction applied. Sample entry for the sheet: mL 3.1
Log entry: mL 280
